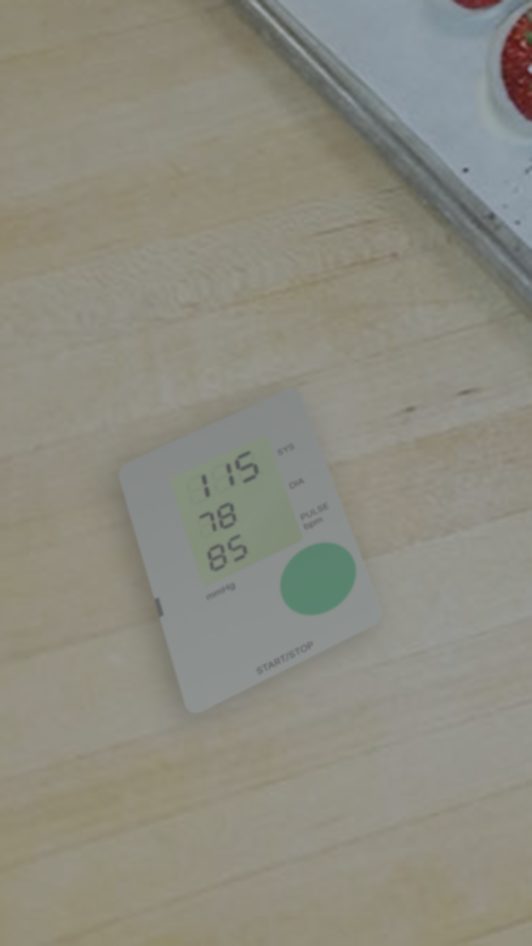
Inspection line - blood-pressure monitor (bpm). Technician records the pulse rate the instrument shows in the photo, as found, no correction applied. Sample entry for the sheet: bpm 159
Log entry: bpm 85
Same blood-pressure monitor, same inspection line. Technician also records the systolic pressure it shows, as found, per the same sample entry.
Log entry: mmHg 115
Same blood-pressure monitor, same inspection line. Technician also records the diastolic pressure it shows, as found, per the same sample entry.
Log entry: mmHg 78
